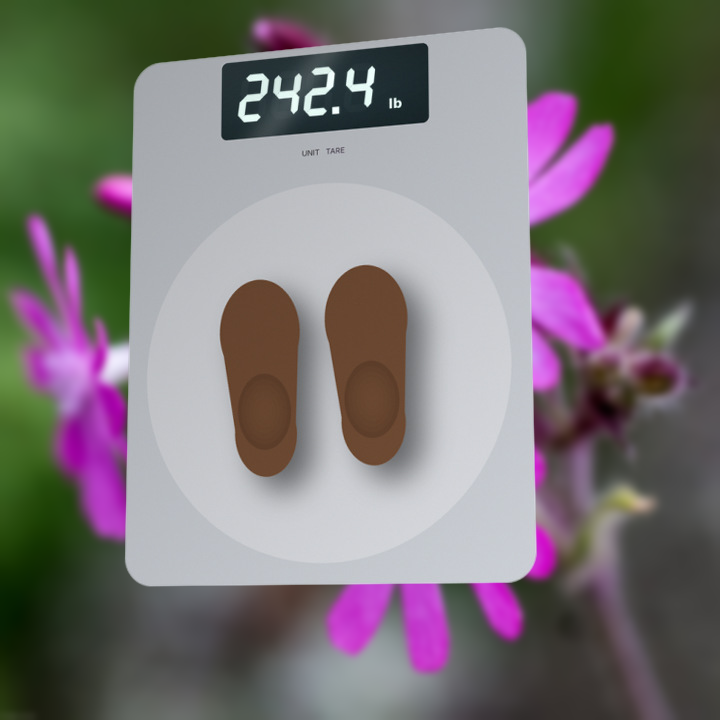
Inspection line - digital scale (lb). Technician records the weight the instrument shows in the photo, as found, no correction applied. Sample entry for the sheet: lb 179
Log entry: lb 242.4
